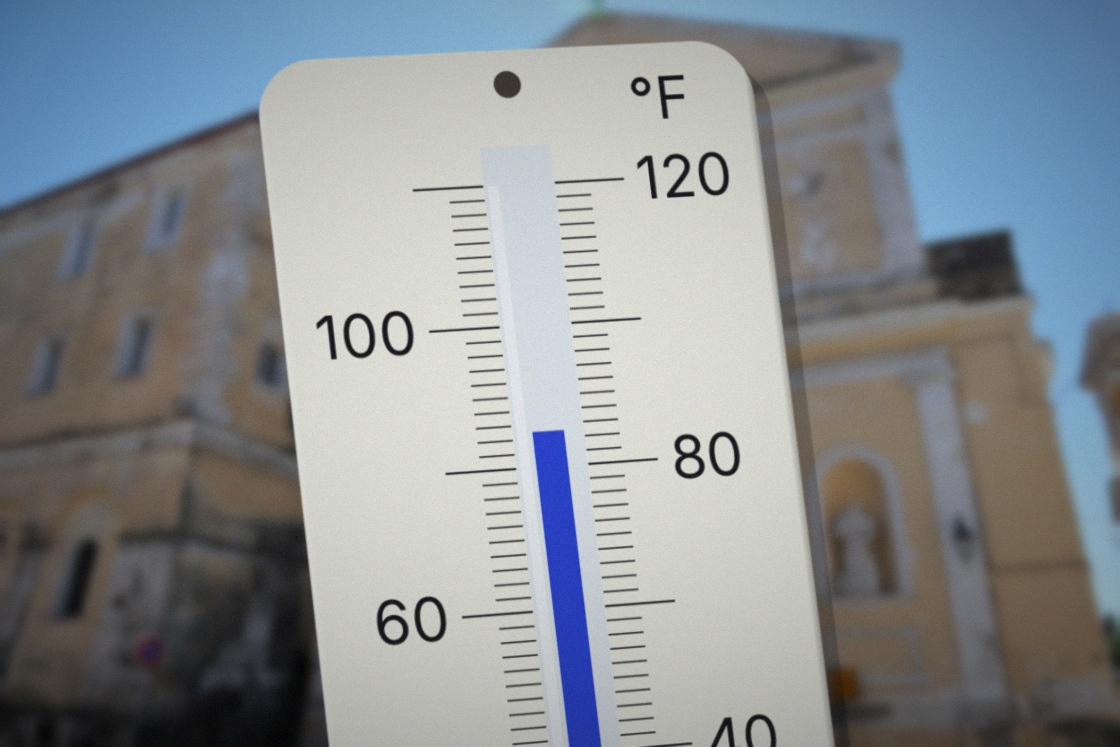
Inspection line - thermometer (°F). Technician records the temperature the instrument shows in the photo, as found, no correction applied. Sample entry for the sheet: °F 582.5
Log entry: °F 85
